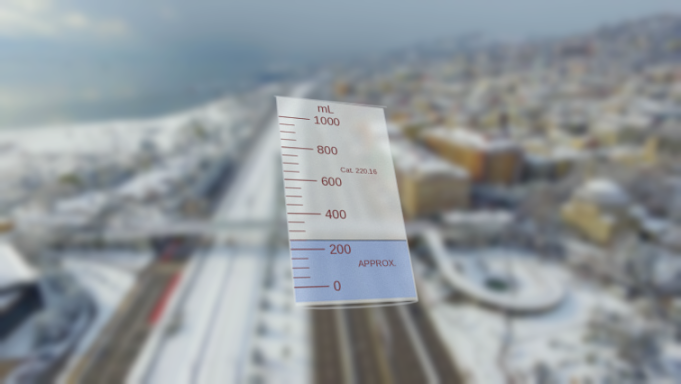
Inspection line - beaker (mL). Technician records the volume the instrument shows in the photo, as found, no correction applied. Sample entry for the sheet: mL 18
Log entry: mL 250
